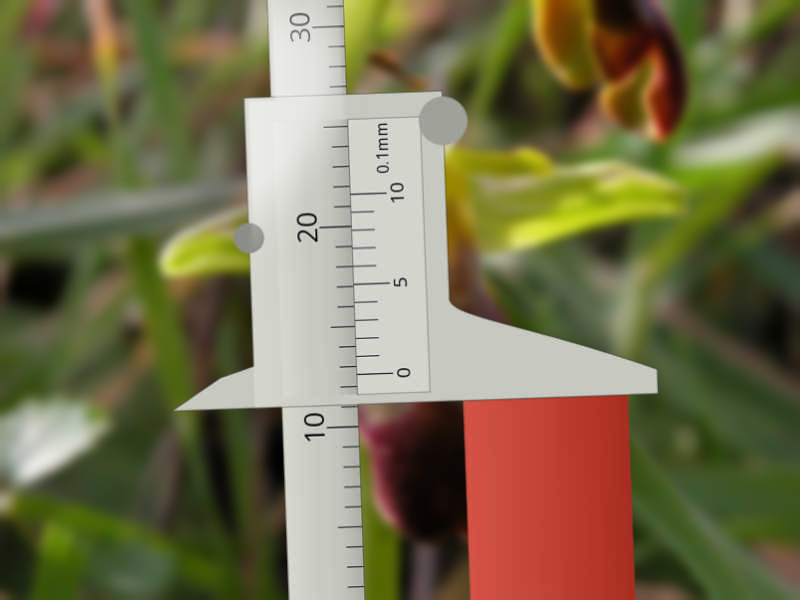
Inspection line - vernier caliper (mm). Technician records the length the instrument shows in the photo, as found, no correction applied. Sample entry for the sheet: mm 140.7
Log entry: mm 12.6
